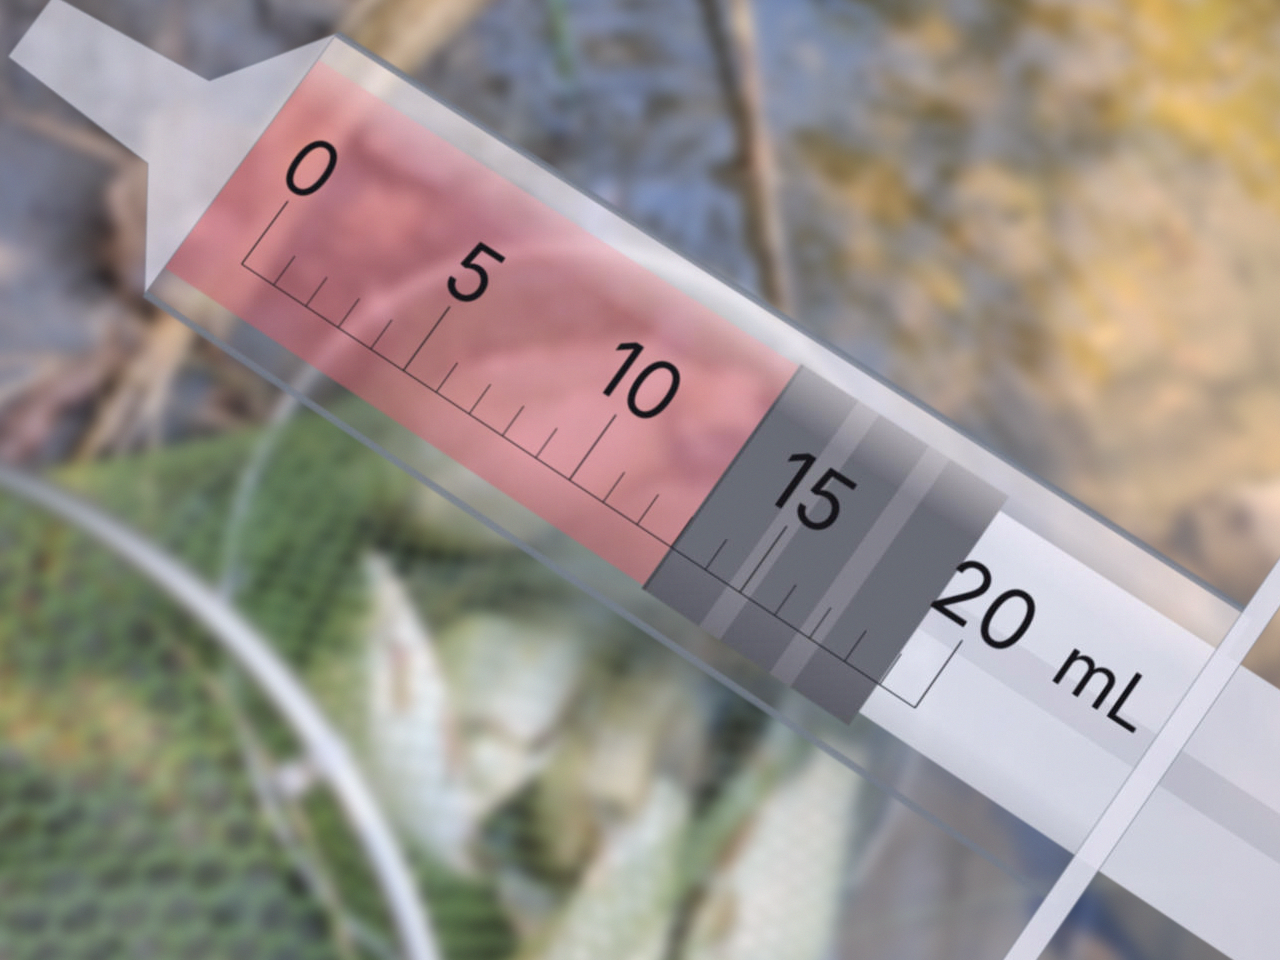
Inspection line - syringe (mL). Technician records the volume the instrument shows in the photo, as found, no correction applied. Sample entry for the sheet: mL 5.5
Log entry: mL 13
